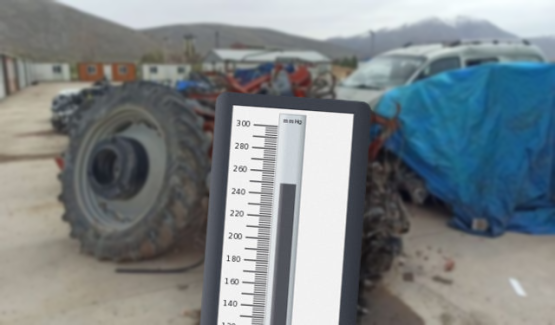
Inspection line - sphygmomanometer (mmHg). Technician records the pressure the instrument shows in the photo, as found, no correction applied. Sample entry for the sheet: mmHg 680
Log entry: mmHg 250
